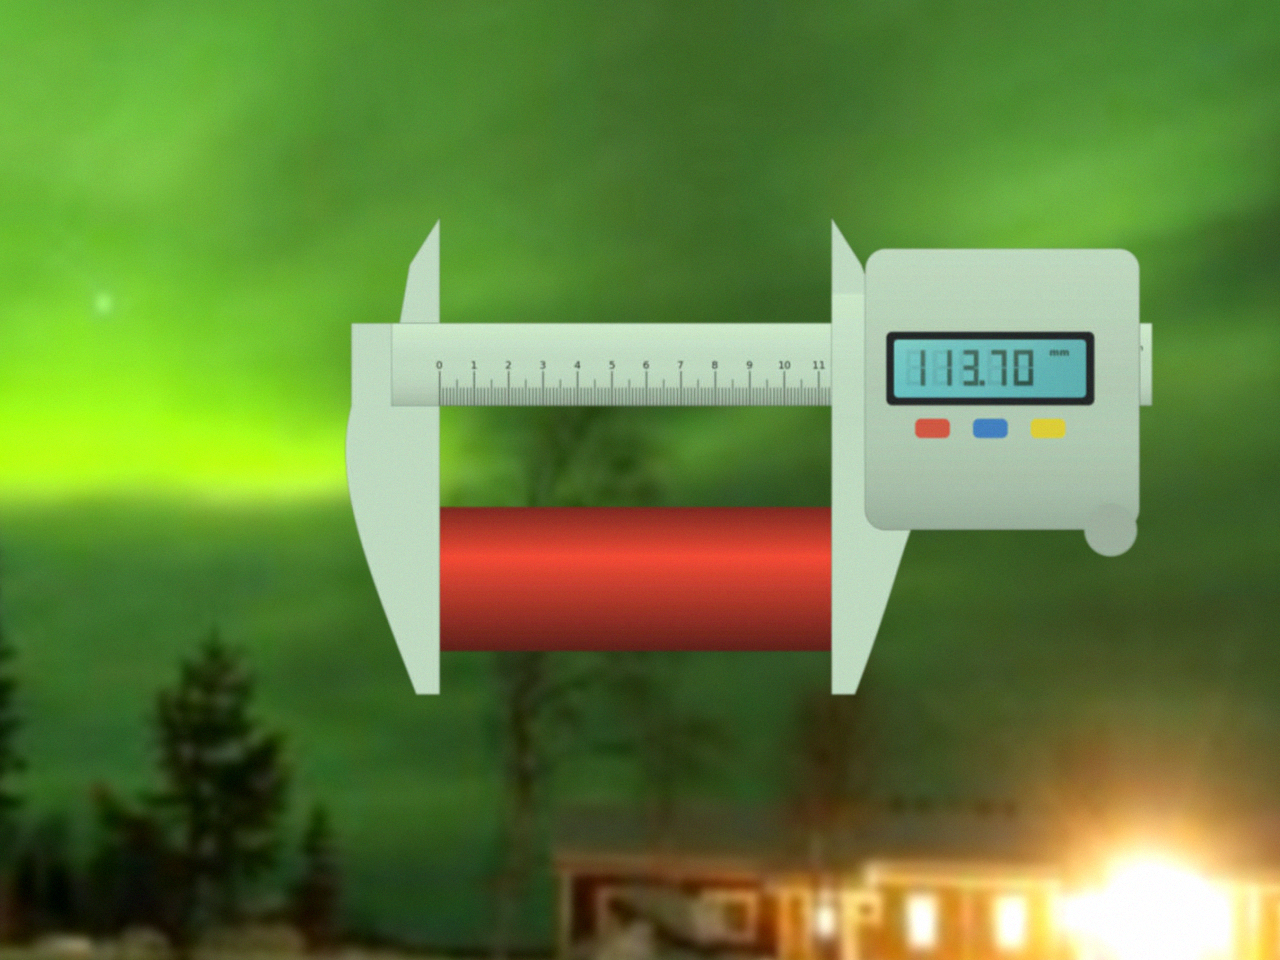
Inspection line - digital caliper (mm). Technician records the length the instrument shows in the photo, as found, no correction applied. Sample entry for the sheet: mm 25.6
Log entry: mm 113.70
